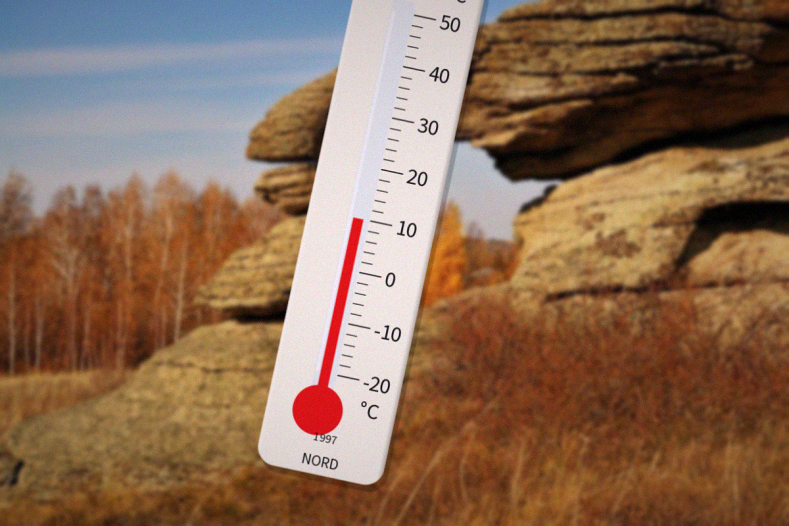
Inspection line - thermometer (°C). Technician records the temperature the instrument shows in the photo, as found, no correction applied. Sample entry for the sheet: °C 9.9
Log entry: °C 10
